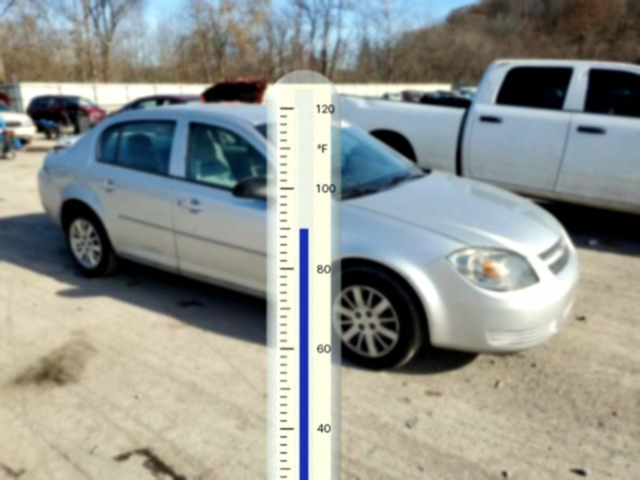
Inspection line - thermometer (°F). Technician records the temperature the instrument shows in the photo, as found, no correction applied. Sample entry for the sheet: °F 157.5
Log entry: °F 90
